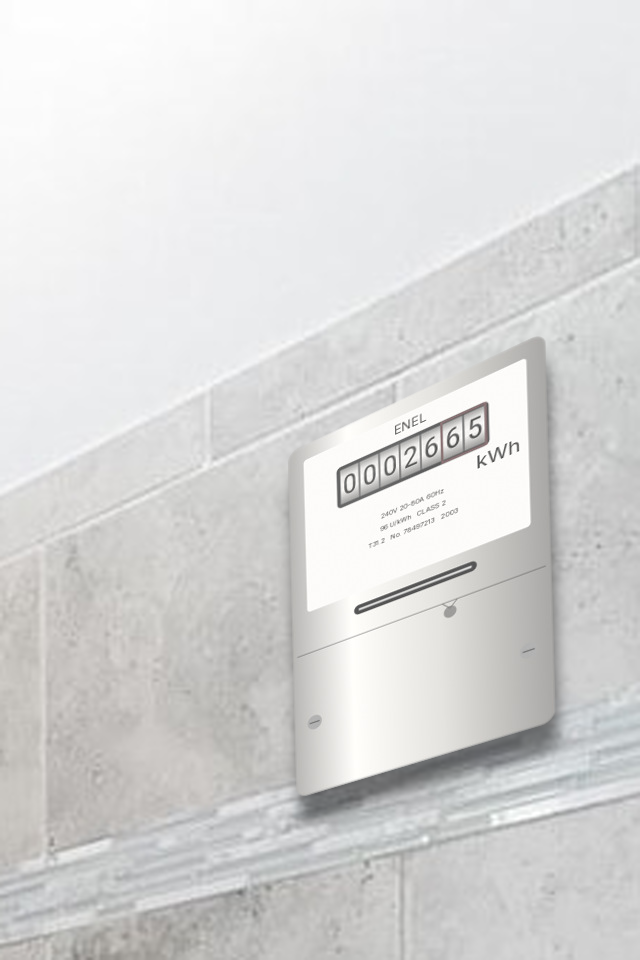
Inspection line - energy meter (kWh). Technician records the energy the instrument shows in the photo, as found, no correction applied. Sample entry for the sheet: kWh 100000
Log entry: kWh 26.65
